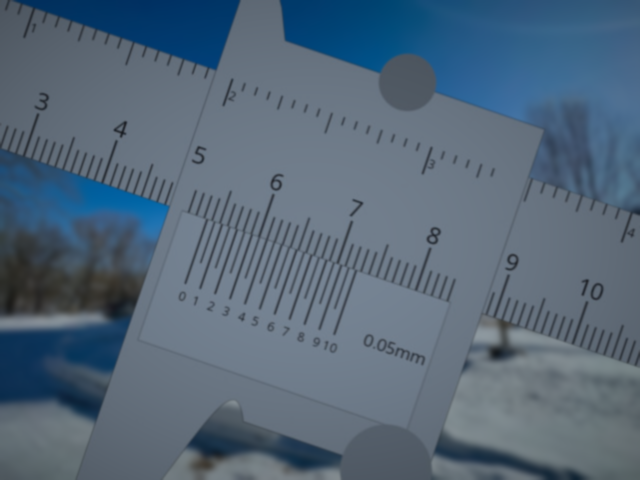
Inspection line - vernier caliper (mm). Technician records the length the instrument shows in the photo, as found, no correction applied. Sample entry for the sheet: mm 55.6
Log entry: mm 53.4
